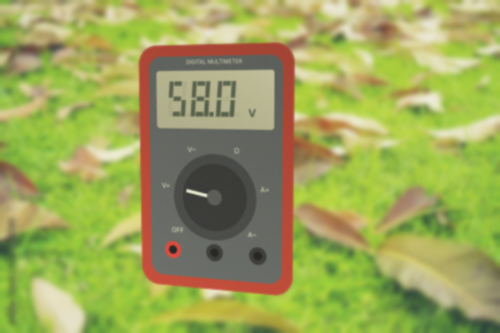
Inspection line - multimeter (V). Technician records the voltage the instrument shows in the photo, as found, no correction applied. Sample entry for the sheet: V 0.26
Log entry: V 58.0
